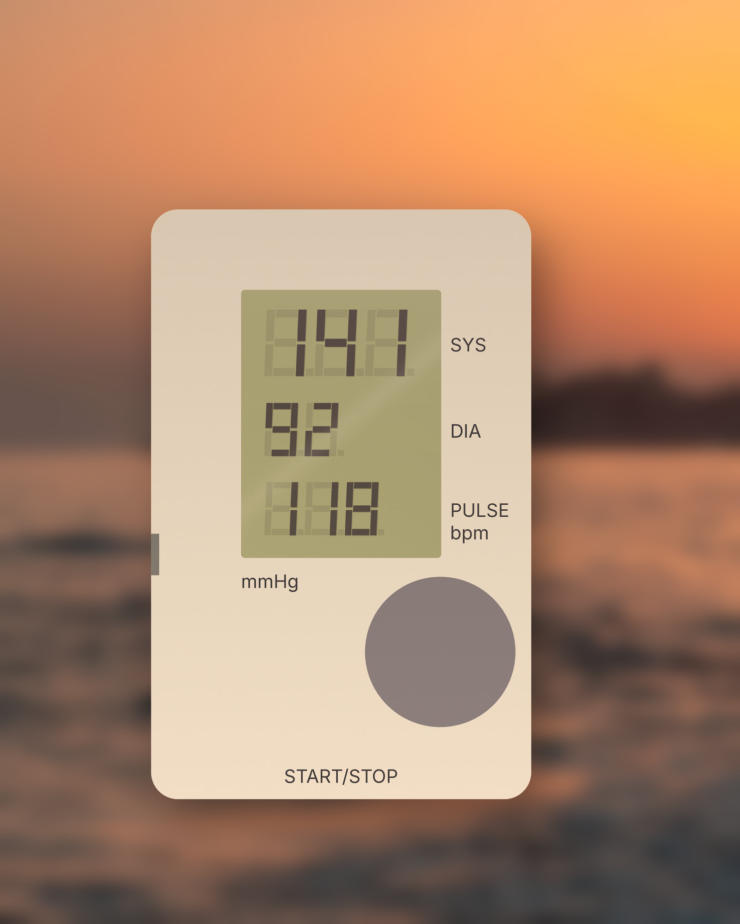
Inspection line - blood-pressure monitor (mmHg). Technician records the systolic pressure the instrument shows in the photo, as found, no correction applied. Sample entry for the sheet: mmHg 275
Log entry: mmHg 141
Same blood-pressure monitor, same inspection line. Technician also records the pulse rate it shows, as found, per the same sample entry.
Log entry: bpm 118
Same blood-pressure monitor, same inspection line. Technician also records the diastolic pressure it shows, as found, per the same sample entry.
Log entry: mmHg 92
